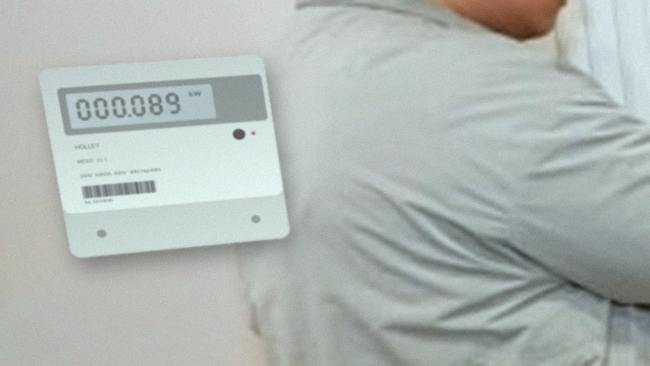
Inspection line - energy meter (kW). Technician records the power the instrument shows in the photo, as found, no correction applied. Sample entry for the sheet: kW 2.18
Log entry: kW 0.089
